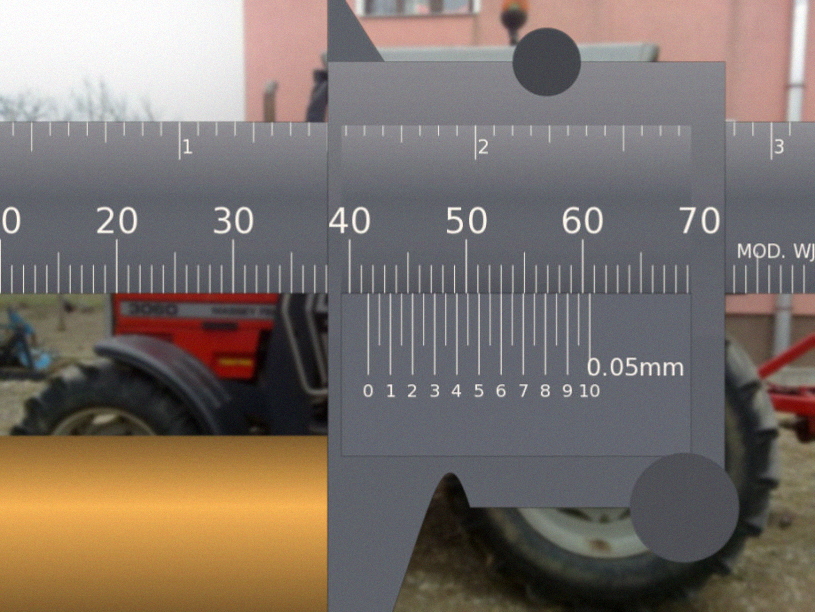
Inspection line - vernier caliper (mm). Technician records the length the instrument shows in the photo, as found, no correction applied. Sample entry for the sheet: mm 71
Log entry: mm 41.6
